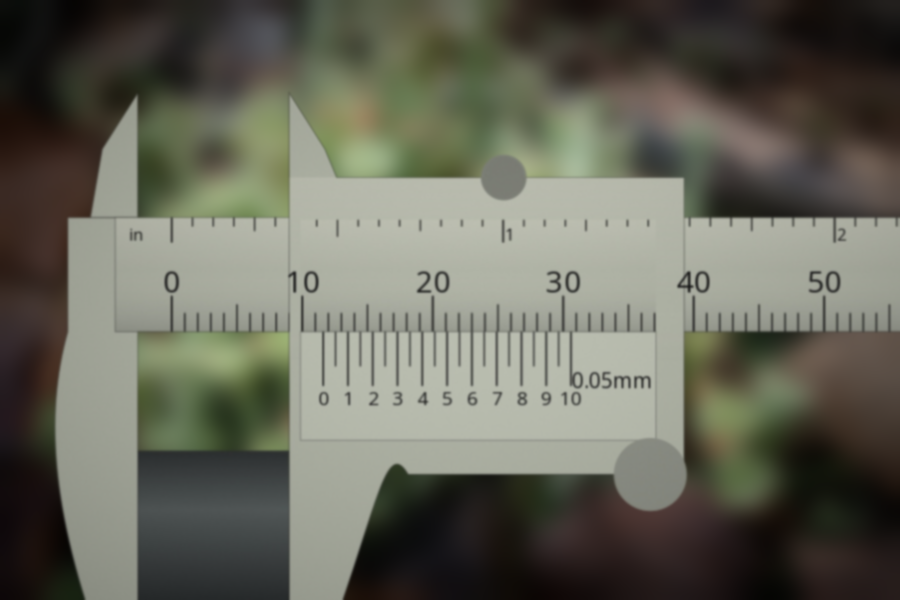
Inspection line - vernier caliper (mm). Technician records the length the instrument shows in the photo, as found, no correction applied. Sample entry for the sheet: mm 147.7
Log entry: mm 11.6
